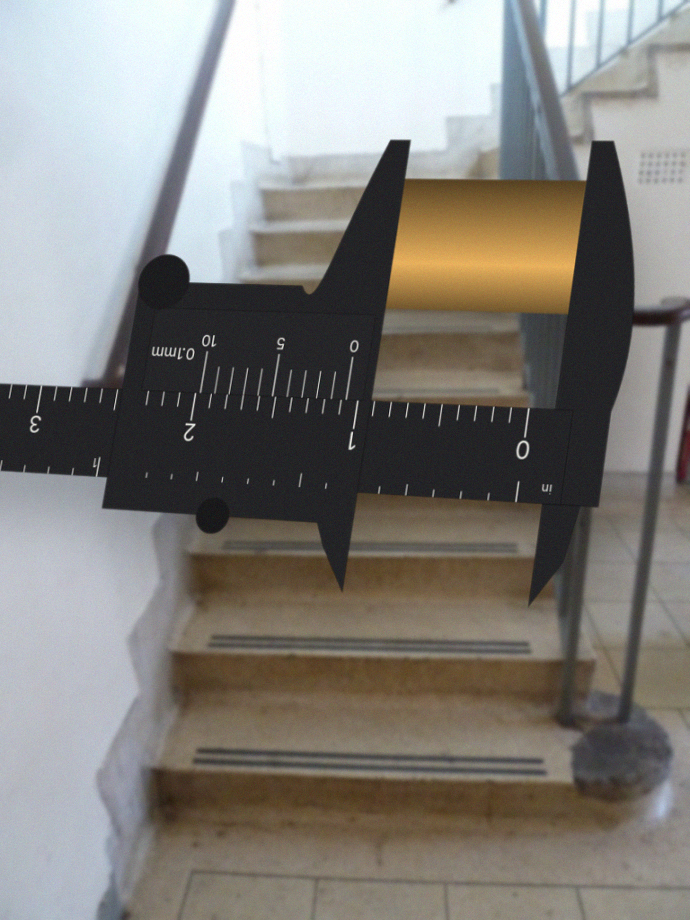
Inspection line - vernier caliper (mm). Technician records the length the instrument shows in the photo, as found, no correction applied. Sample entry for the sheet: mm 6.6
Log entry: mm 10.7
